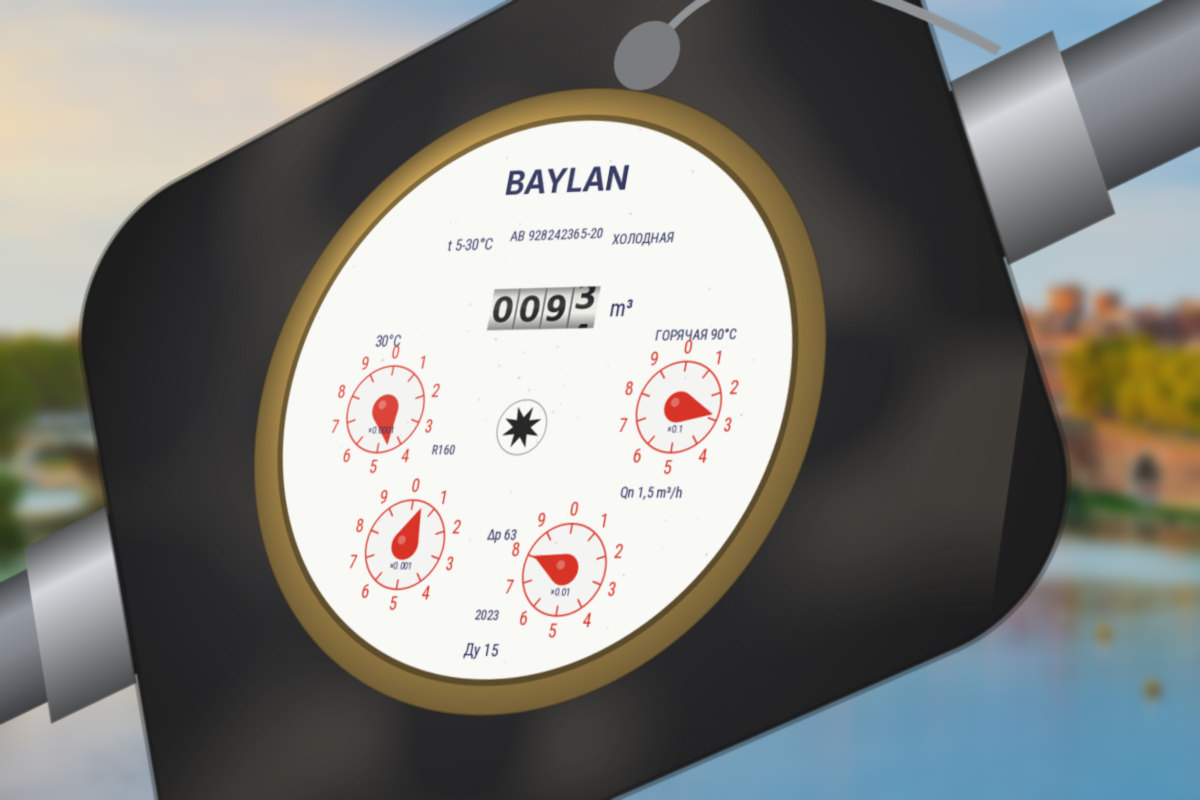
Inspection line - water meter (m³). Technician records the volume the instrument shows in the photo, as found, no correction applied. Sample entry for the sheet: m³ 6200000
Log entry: m³ 93.2804
